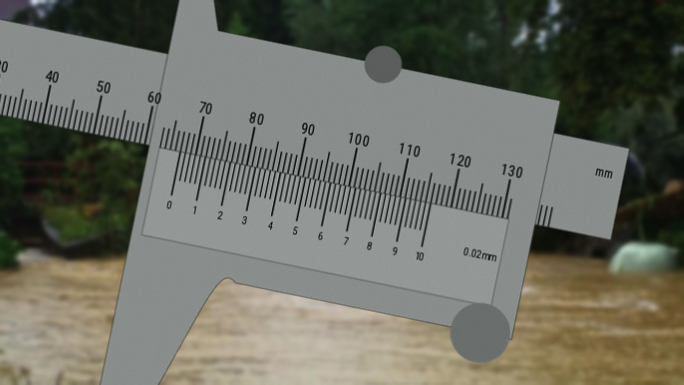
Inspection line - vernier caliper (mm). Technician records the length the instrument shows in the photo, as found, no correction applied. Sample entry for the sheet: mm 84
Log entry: mm 67.0
